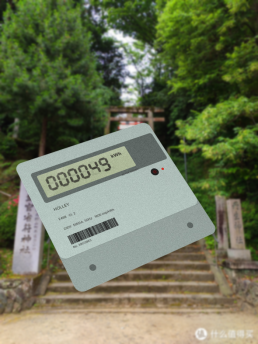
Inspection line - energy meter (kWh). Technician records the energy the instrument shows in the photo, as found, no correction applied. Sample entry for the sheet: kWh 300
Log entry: kWh 49
